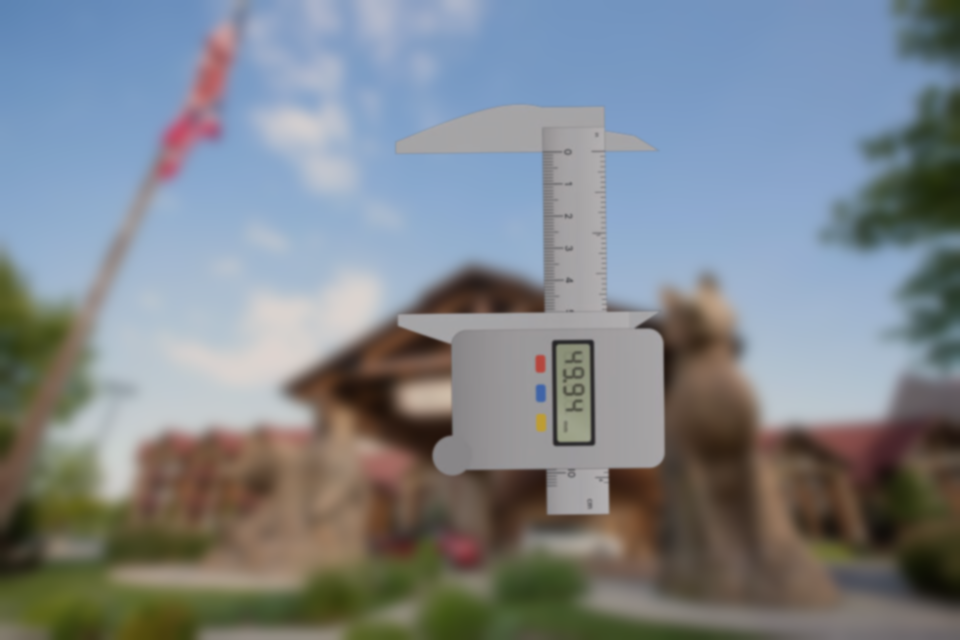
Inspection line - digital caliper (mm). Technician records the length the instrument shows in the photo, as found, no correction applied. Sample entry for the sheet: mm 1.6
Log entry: mm 49.94
